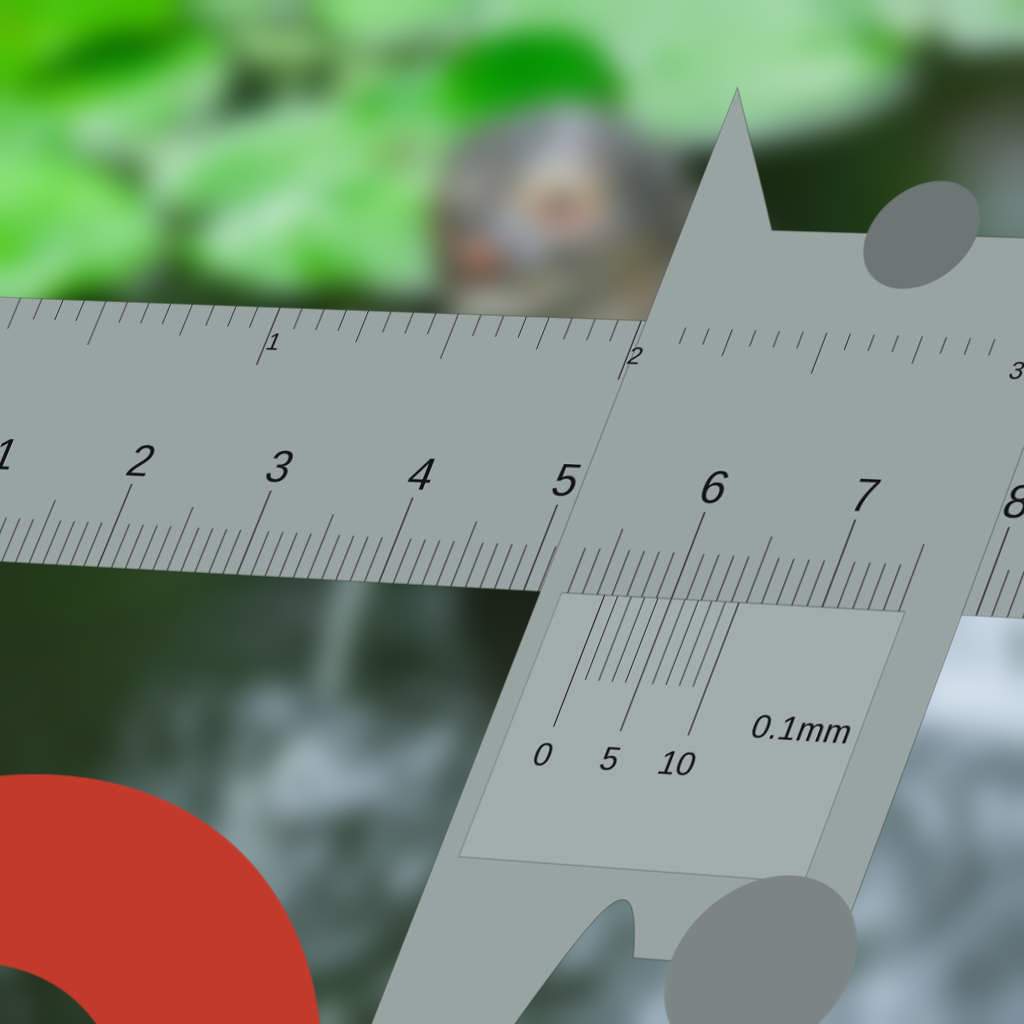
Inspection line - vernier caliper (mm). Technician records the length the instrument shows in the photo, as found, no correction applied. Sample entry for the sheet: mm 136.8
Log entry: mm 55.5
